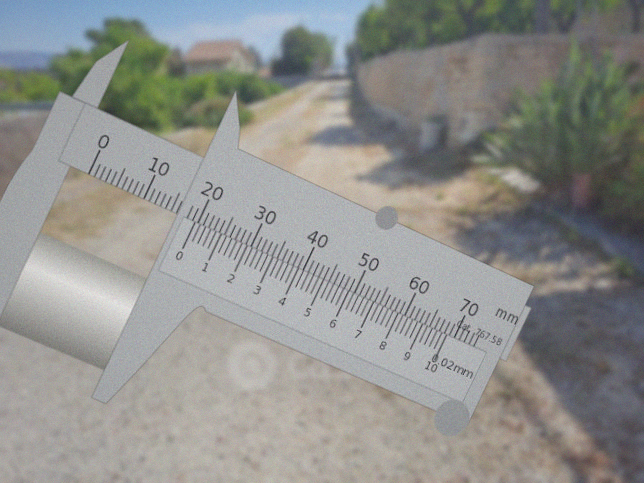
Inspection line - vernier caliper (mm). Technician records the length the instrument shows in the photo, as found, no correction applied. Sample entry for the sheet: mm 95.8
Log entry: mm 19.5
